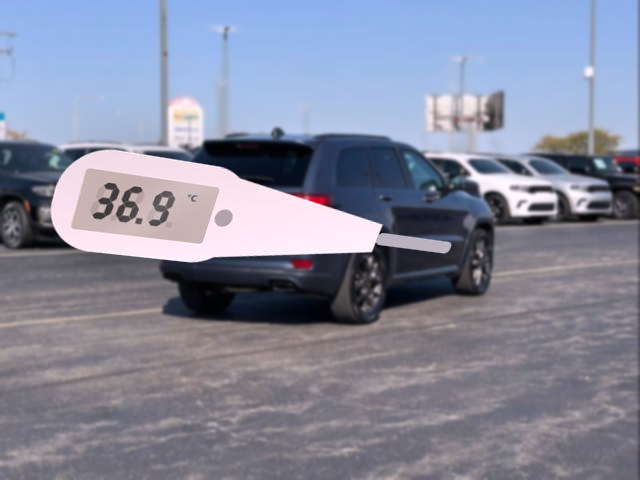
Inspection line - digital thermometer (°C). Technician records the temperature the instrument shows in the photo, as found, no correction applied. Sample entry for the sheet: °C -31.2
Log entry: °C 36.9
